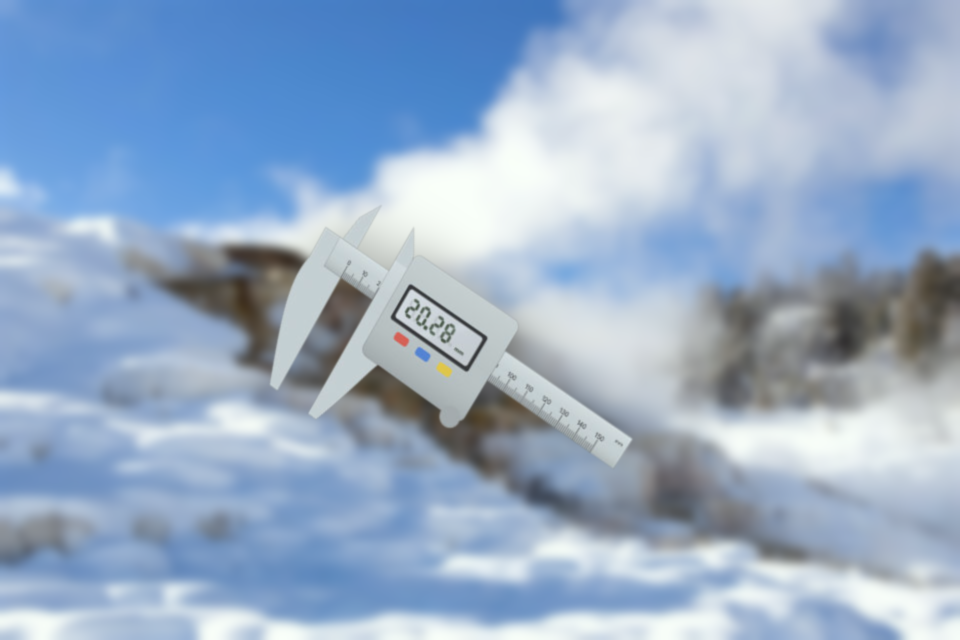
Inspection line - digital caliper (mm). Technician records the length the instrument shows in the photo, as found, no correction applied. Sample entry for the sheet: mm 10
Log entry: mm 20.28
